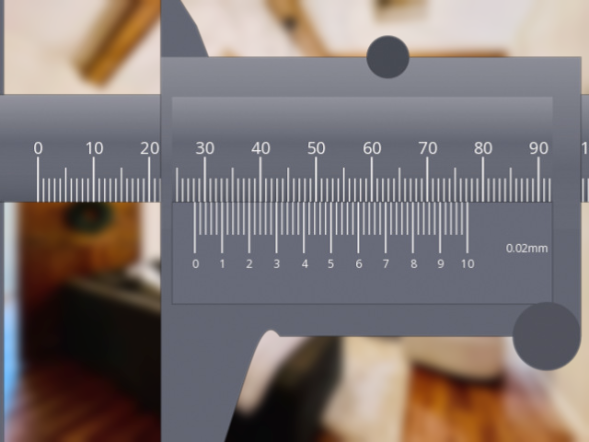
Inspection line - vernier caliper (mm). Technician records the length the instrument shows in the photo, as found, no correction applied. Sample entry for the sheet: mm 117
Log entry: mm 28.2
